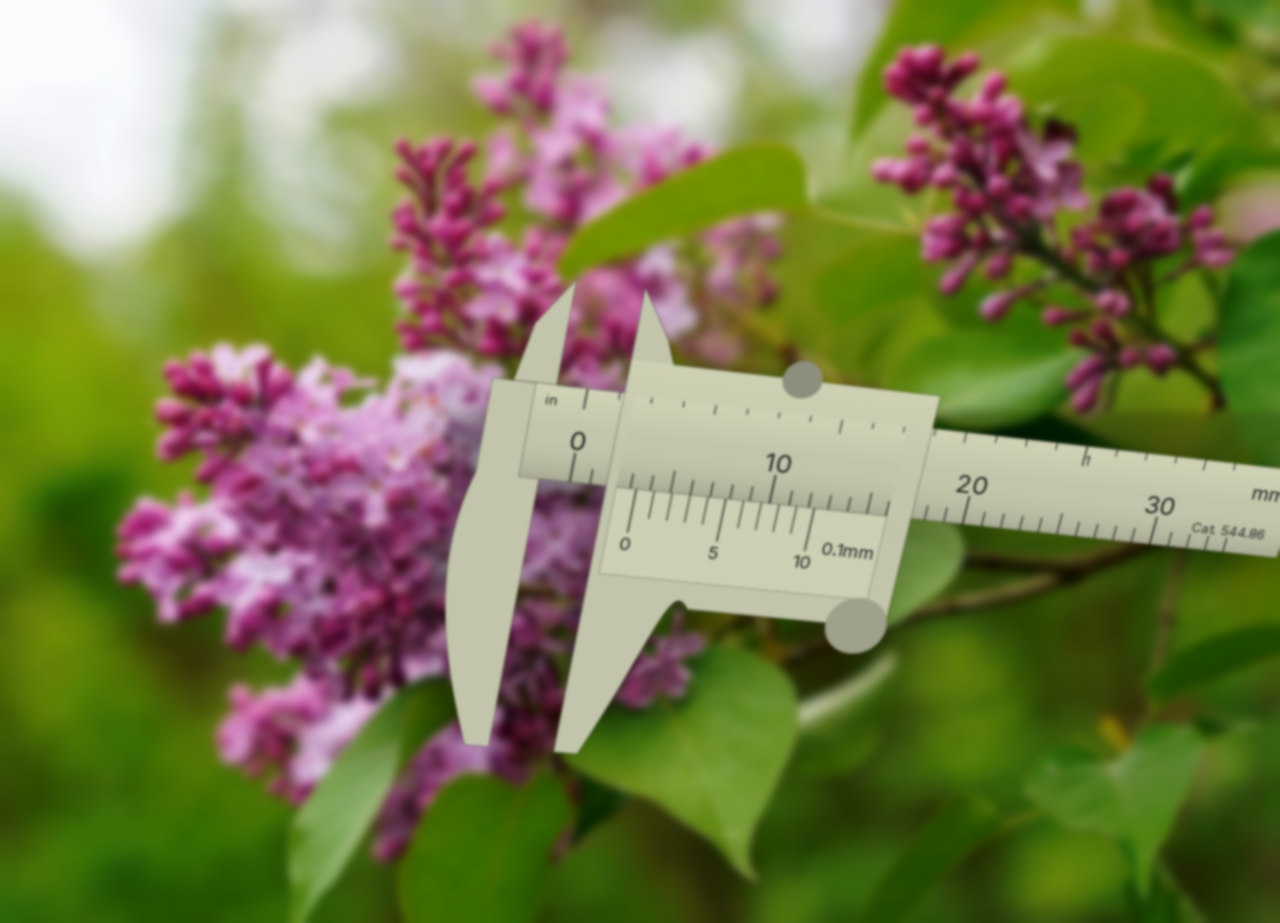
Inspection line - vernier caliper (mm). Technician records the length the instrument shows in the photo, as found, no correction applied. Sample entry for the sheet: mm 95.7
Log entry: mm 3.3
